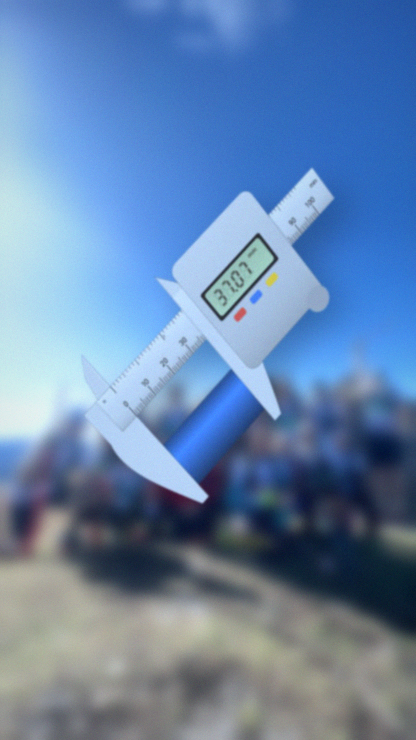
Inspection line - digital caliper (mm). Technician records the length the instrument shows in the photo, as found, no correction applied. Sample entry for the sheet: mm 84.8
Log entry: mm 37.07
